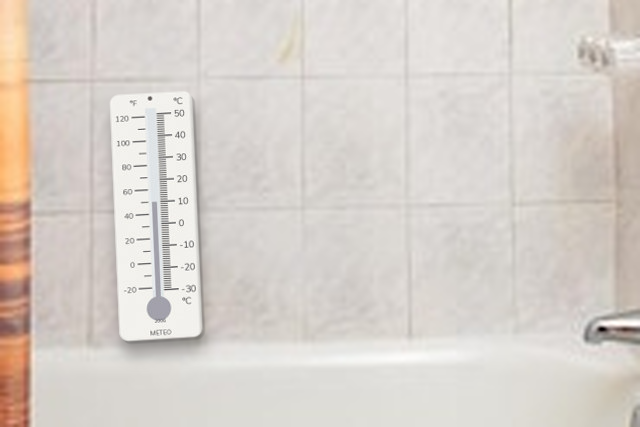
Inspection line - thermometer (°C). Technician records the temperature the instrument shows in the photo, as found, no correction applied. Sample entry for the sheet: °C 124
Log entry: °C 10
